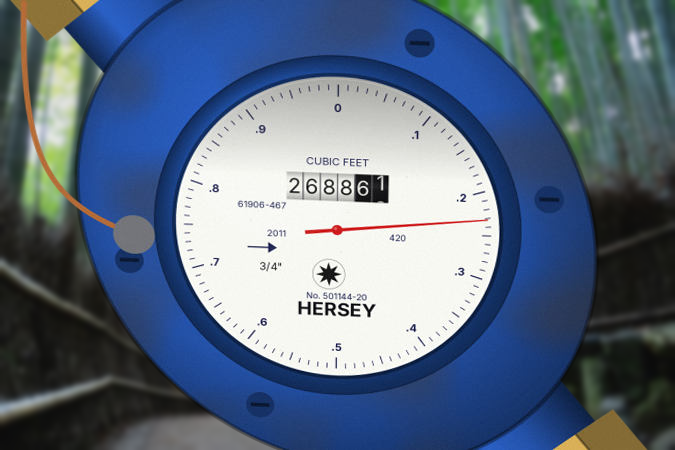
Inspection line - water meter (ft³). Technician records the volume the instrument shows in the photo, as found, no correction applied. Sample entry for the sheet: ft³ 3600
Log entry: ft³ 268861.23
